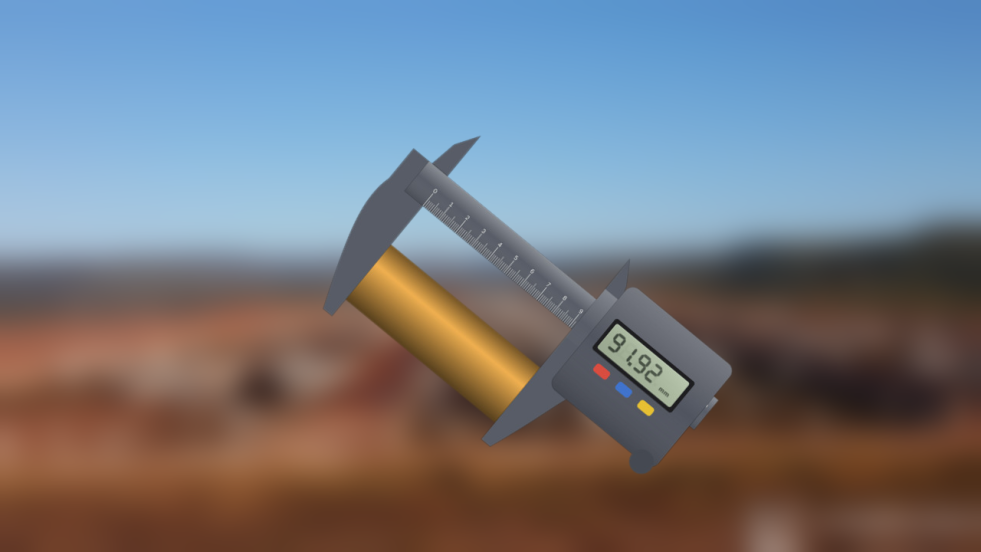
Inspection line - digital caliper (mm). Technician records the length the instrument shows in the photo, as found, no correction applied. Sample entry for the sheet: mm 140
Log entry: mm 91.92
